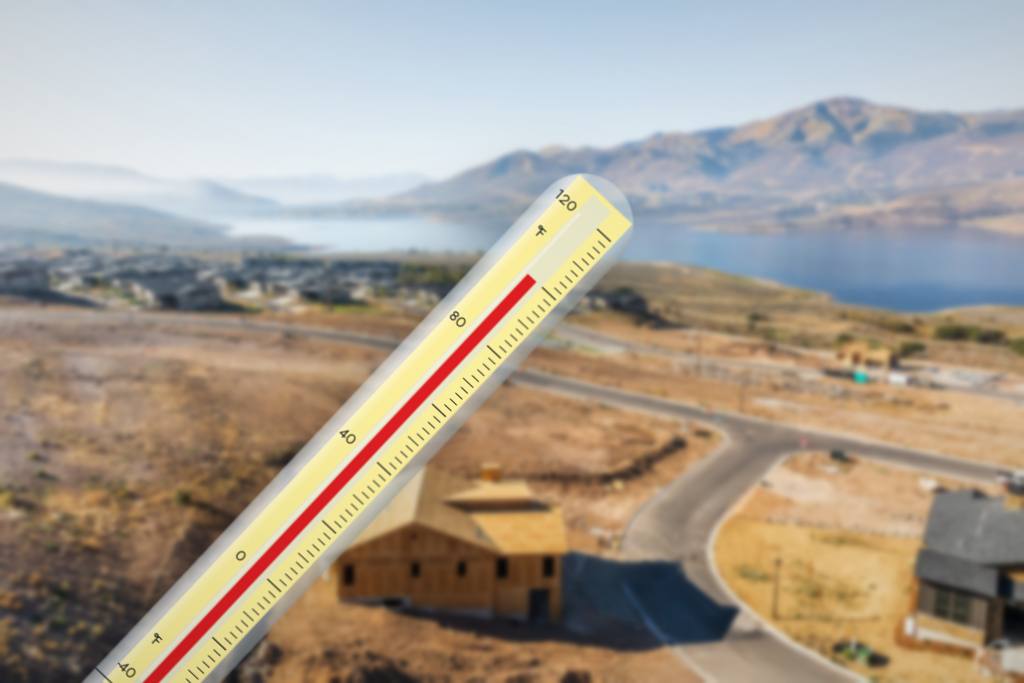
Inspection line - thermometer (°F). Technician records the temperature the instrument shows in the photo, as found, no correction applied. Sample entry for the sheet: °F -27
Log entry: °F 100
